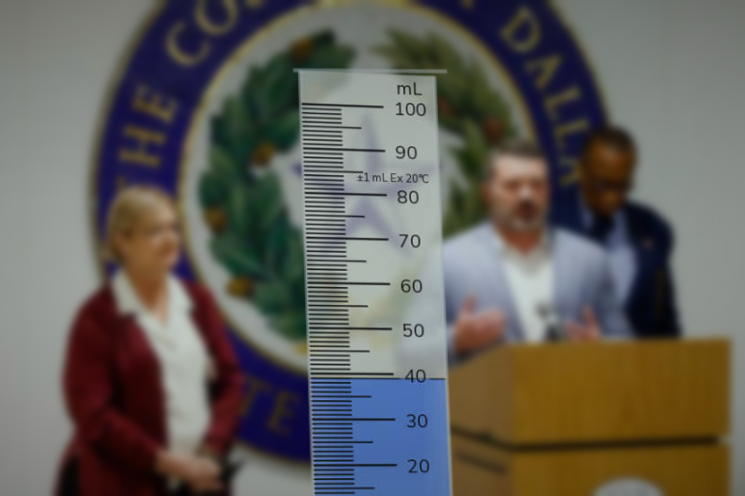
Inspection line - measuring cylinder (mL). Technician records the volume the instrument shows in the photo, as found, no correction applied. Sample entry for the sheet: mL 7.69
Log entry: mL 39
